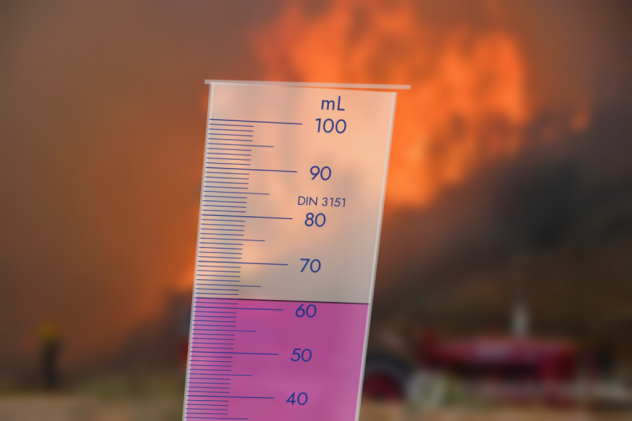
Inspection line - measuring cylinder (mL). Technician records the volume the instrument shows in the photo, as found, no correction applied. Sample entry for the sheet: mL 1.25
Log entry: mL 62
